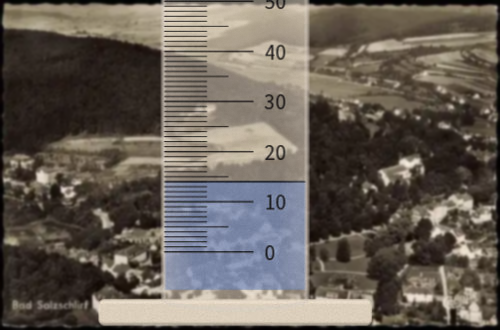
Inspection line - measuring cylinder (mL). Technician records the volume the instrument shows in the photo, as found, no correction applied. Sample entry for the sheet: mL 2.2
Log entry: mL 14
